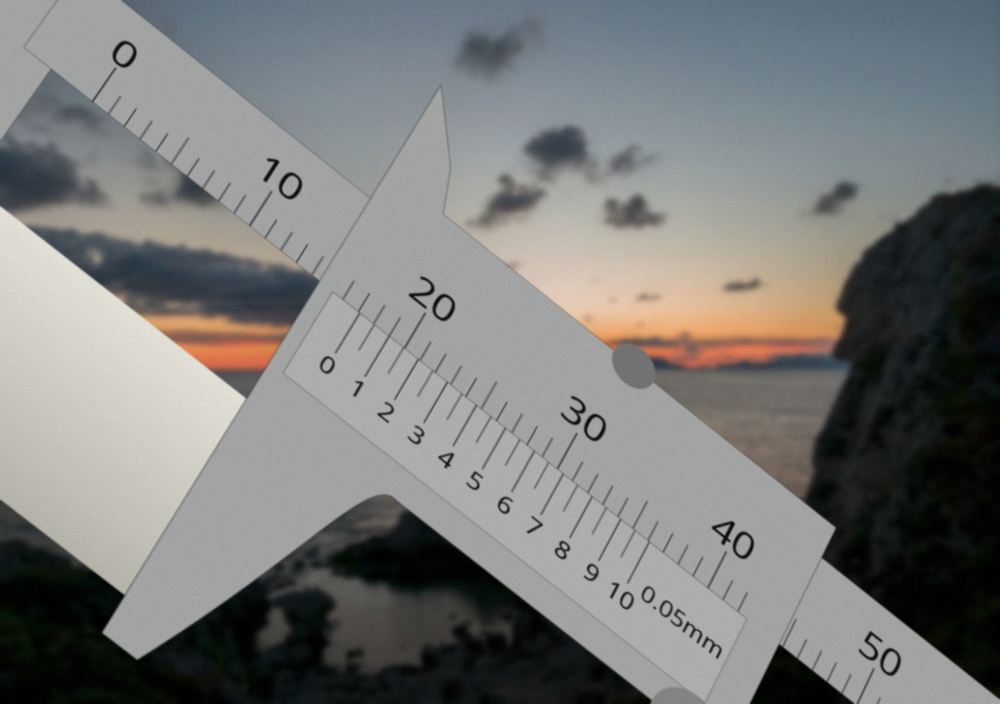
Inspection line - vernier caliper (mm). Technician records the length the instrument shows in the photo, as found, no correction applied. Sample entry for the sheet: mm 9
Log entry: mm 17.1
